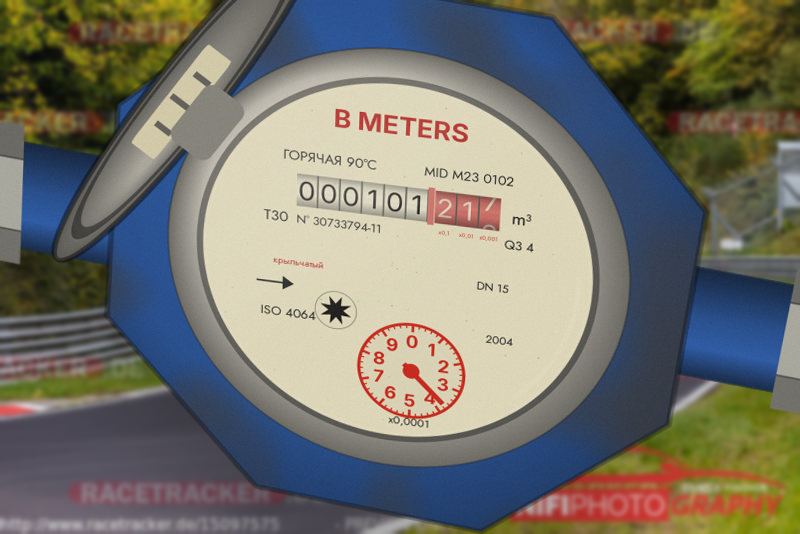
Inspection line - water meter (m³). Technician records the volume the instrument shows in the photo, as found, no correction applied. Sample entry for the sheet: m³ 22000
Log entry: m³ 101.2173
